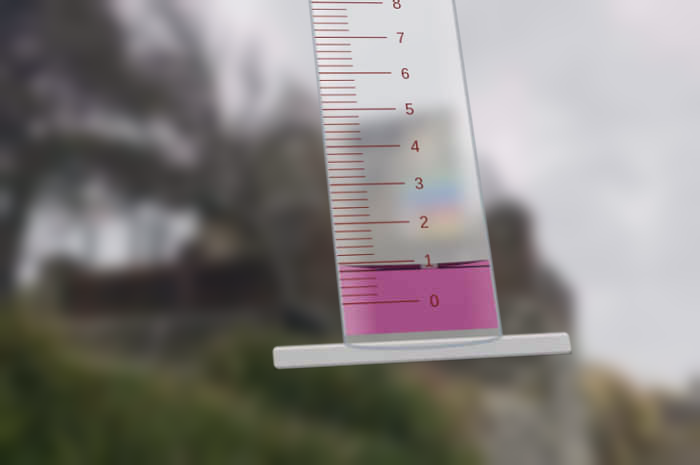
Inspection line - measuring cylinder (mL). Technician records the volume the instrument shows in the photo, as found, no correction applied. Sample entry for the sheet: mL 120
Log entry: mL 0.8
